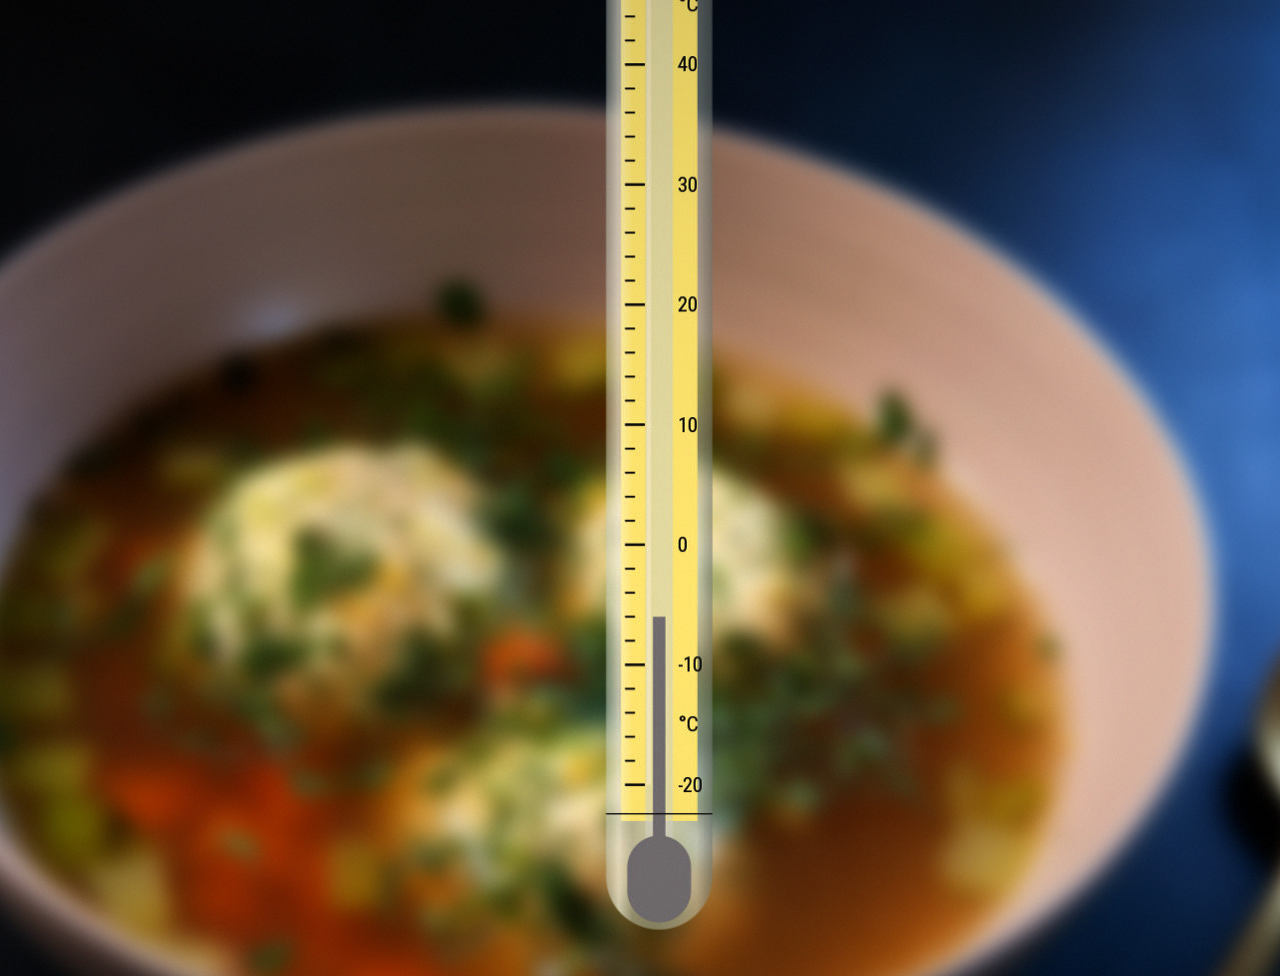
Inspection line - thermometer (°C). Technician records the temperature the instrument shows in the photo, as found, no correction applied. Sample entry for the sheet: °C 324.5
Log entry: °C -6
